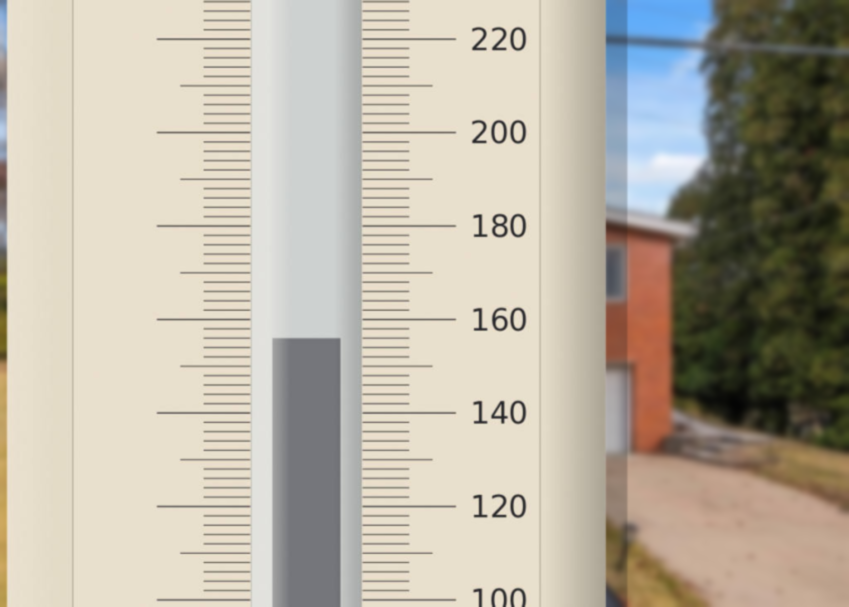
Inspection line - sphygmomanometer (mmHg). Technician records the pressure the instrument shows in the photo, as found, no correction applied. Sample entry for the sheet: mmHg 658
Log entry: mmHg 156
